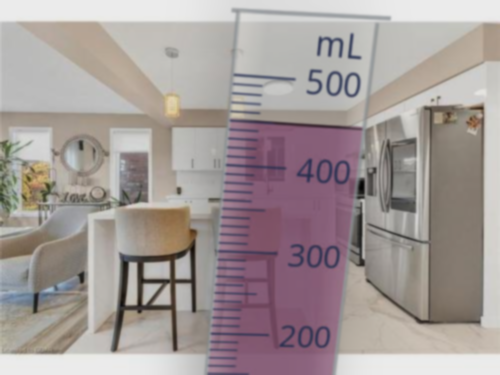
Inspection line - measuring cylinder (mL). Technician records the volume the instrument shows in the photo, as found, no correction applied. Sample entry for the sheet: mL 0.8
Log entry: mL 450
